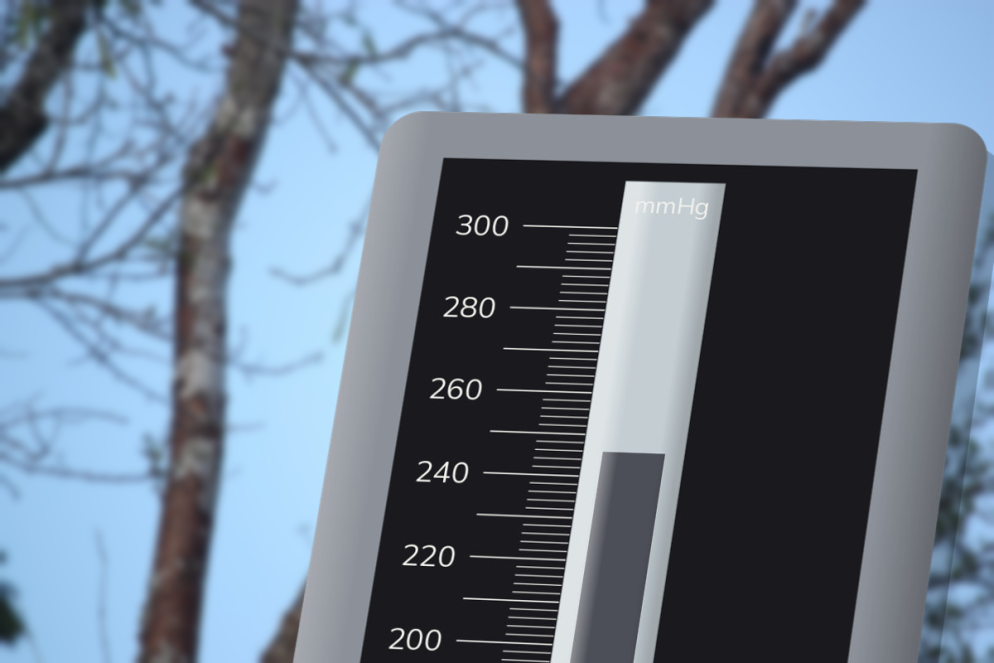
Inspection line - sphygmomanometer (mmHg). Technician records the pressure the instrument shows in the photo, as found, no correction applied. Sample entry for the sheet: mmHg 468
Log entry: mmHg 246
